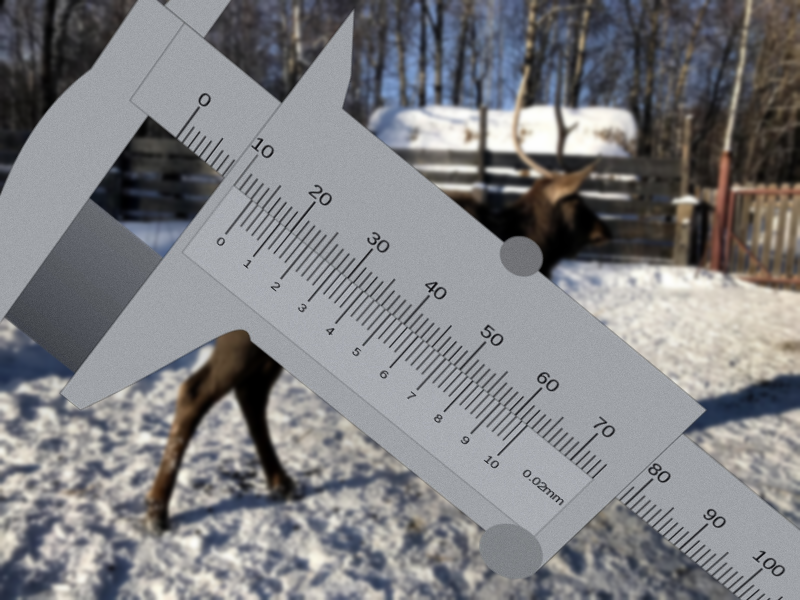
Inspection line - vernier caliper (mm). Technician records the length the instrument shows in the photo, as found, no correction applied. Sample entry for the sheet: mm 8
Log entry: mm 13.2
